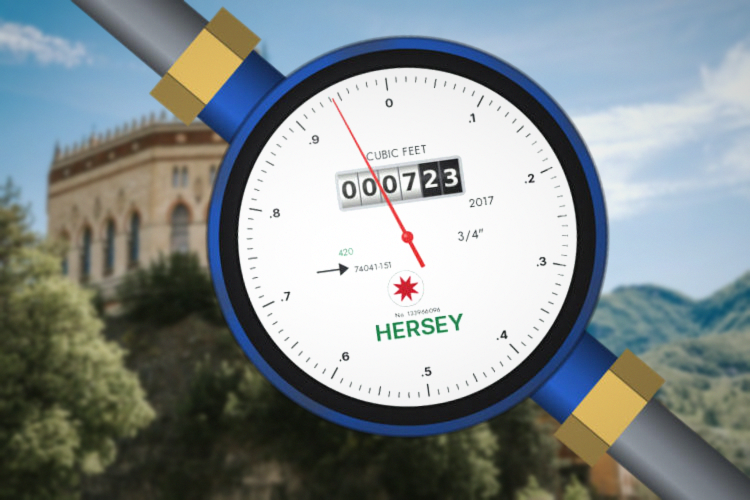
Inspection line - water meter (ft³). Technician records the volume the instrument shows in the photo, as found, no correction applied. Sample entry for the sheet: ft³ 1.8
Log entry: ft³ 722.94
